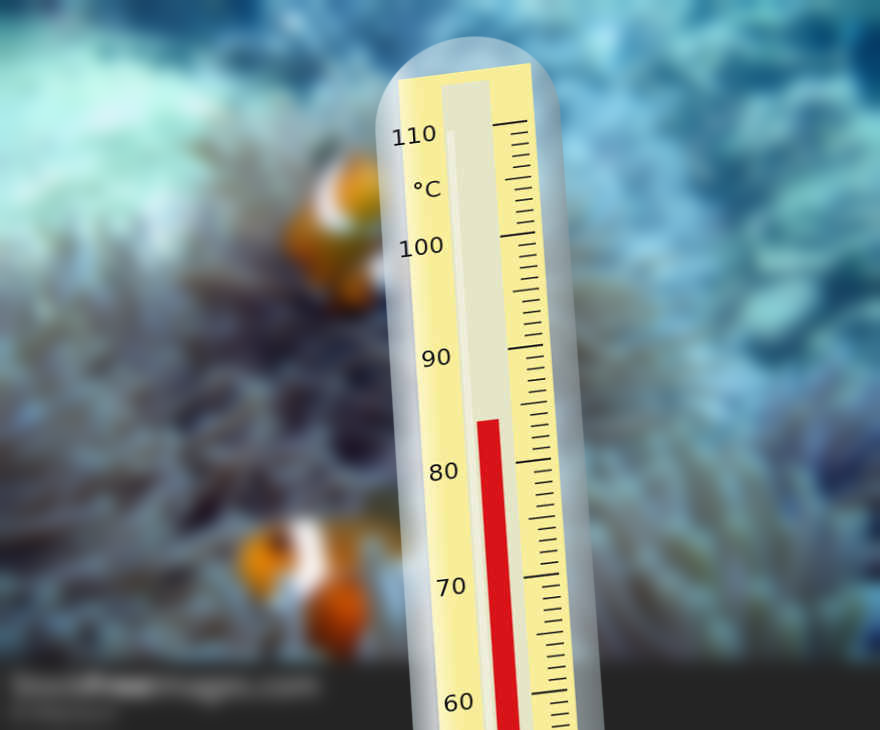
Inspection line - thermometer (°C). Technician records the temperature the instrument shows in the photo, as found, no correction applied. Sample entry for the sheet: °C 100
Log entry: °C 84
